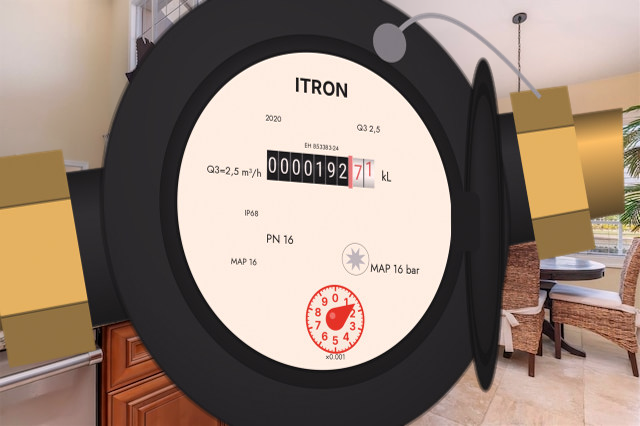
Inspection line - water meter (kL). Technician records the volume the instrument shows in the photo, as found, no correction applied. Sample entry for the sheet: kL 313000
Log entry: kL 192.711
